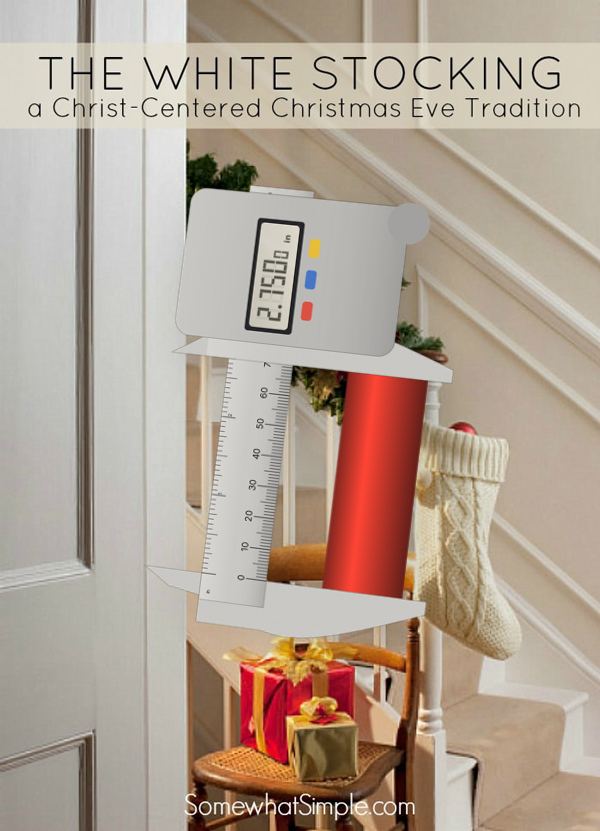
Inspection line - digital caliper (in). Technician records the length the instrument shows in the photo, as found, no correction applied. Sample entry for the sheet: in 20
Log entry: in 2.7500
